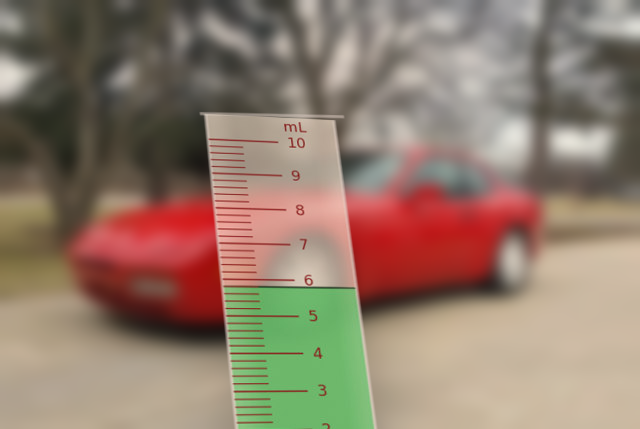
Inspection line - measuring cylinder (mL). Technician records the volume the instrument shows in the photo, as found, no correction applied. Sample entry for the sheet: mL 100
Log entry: mL 5.8
